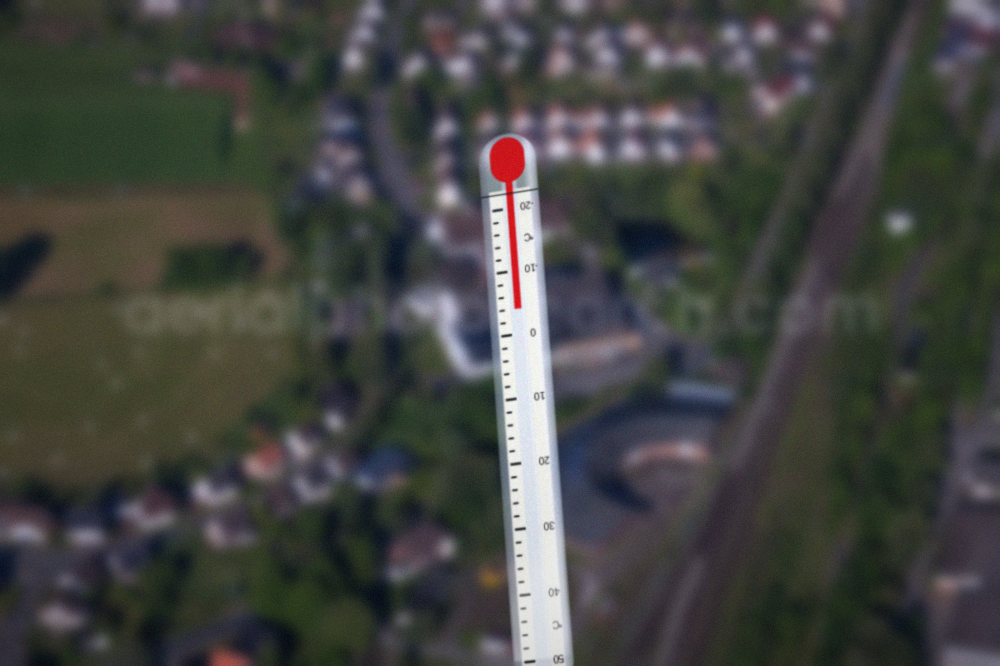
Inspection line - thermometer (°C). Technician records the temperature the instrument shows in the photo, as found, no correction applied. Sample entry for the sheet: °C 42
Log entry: °C -4
